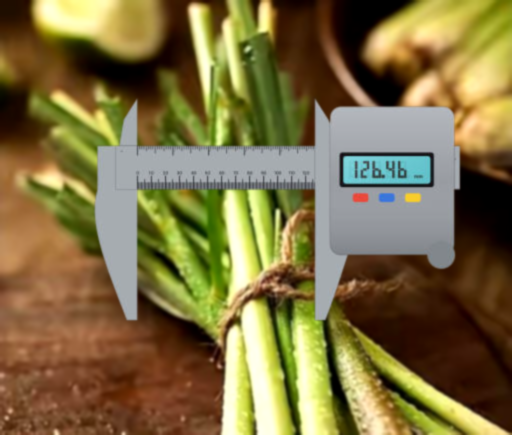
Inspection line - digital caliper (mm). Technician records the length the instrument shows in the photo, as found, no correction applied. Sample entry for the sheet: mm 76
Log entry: mm 126.46
